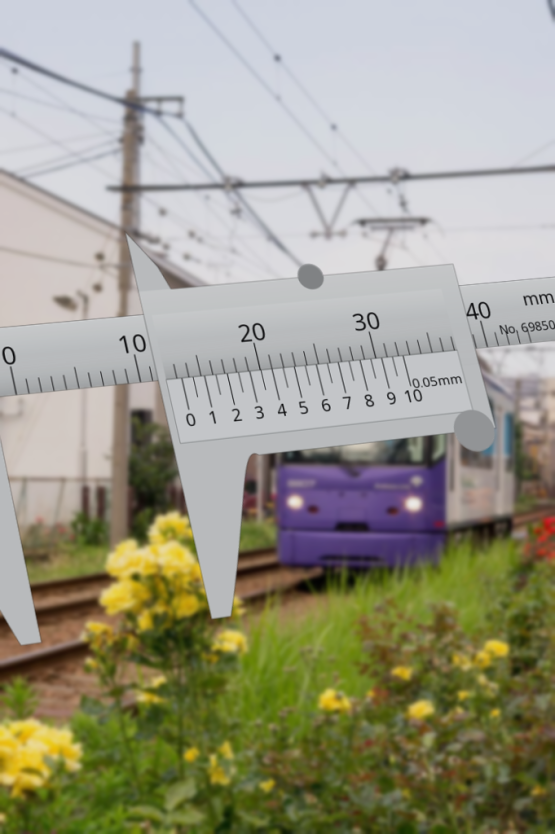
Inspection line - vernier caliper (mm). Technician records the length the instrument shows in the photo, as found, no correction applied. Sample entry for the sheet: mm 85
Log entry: mm 13.4
